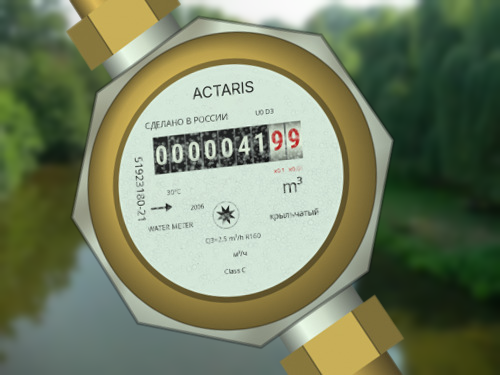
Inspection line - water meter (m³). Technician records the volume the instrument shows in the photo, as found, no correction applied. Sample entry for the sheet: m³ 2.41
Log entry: m³ 41.99
